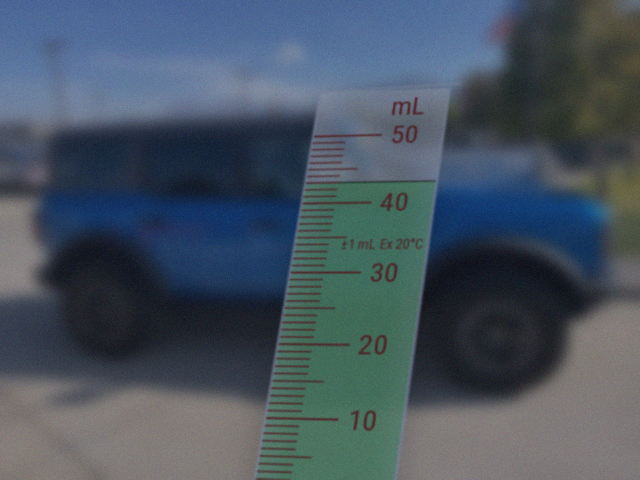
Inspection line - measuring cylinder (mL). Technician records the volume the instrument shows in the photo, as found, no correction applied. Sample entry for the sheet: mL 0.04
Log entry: mL 43
